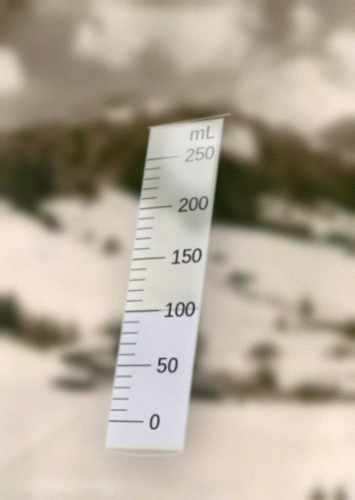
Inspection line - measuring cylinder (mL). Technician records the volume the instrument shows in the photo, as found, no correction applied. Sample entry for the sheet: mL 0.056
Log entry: mL 100
